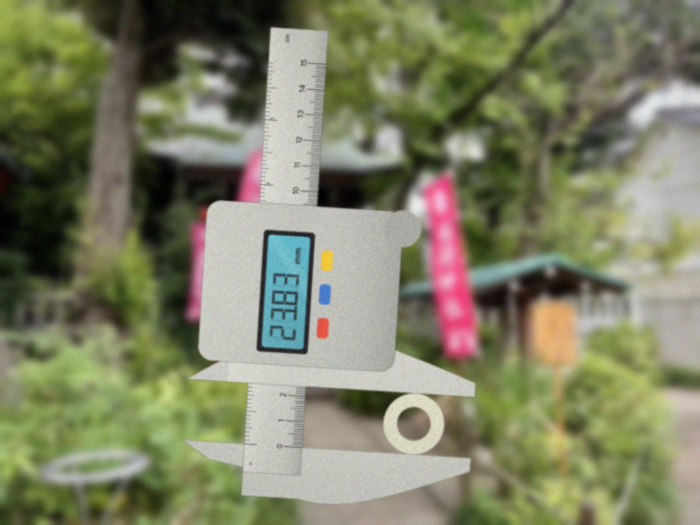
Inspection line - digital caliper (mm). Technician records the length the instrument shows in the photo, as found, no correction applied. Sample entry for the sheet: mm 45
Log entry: mm 23.83
